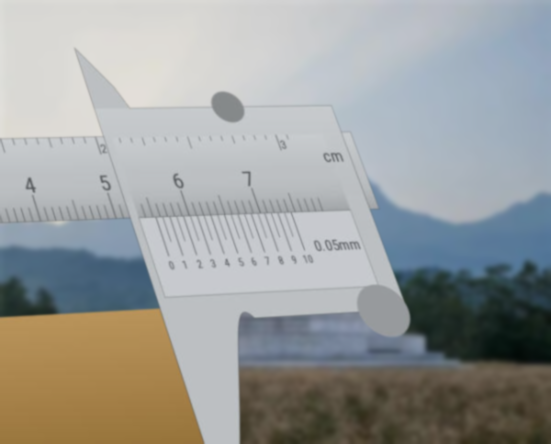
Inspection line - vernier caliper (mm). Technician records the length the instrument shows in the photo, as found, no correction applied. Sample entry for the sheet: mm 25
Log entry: mm 55.4
